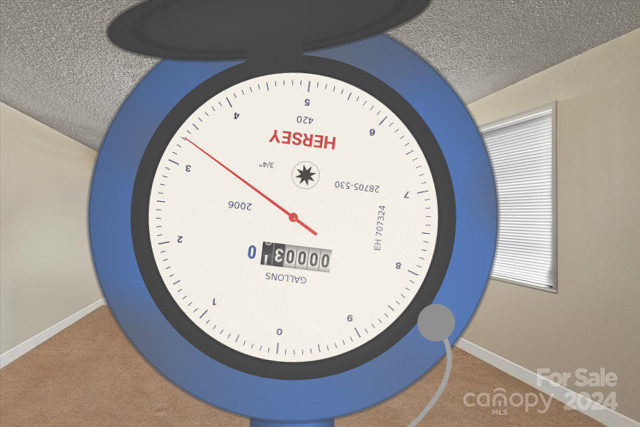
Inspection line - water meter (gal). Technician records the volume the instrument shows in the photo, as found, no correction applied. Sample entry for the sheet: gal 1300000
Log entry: gal 313.3
